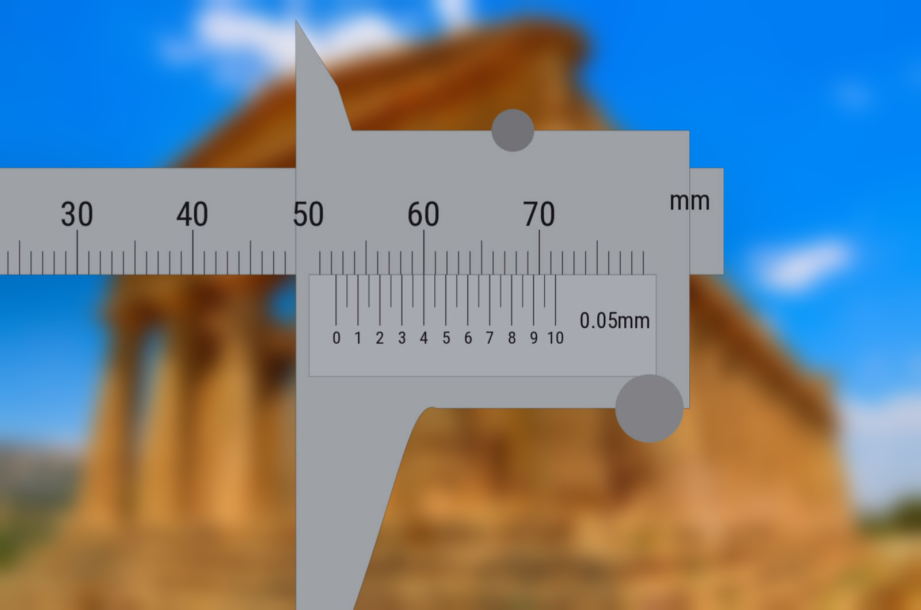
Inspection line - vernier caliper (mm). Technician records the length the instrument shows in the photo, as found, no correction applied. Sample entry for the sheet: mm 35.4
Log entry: mm 52.4
